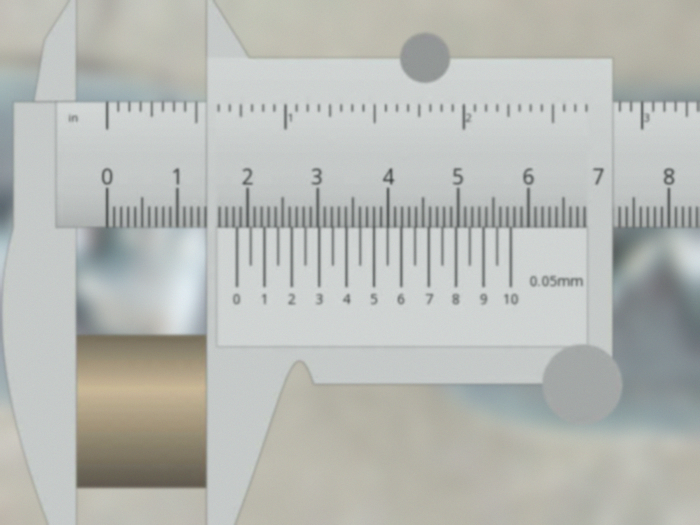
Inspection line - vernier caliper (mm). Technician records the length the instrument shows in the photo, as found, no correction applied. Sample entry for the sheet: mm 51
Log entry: mm 18.5
